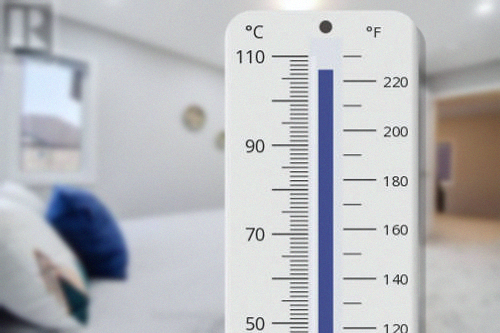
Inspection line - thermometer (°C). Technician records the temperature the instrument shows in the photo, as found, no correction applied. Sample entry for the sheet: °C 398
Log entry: °C 107
